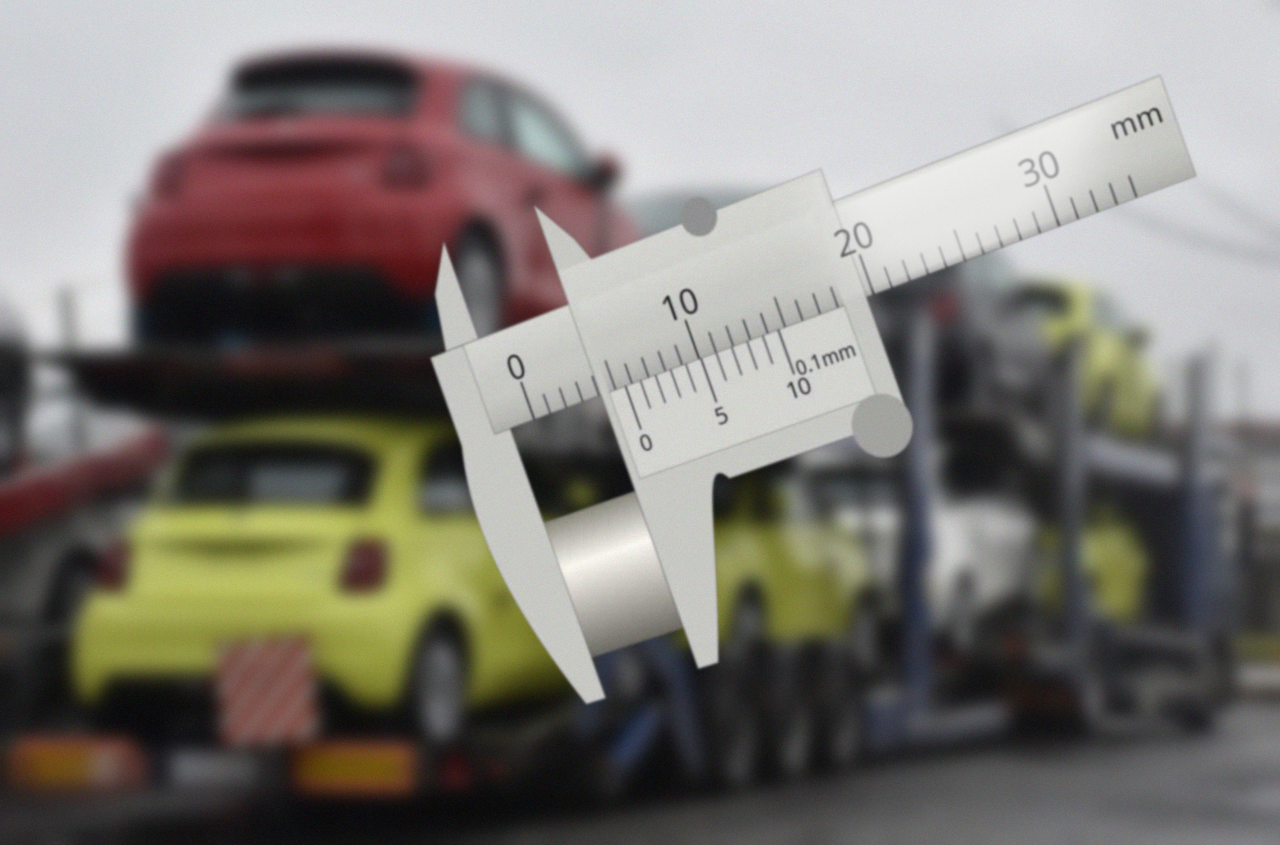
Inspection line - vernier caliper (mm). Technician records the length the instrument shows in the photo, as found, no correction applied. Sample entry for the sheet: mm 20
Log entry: mm 5.6
